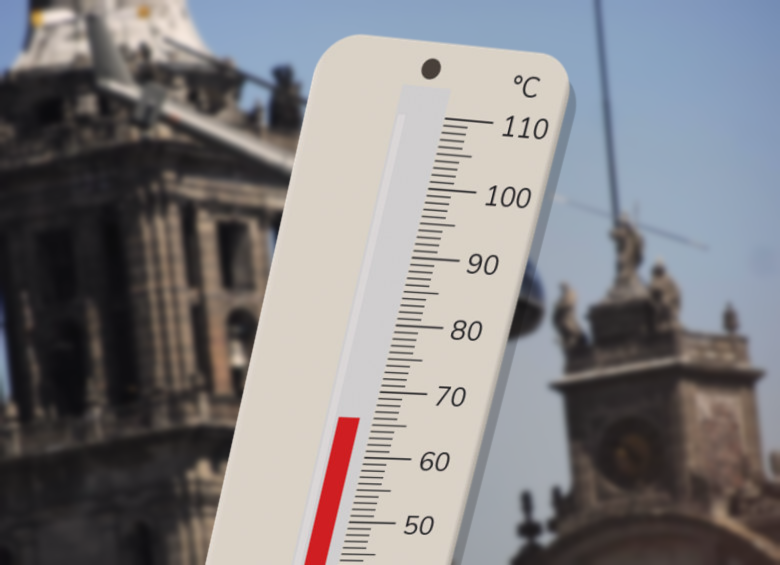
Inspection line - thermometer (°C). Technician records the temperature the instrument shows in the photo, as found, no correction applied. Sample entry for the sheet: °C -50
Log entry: °C 66
